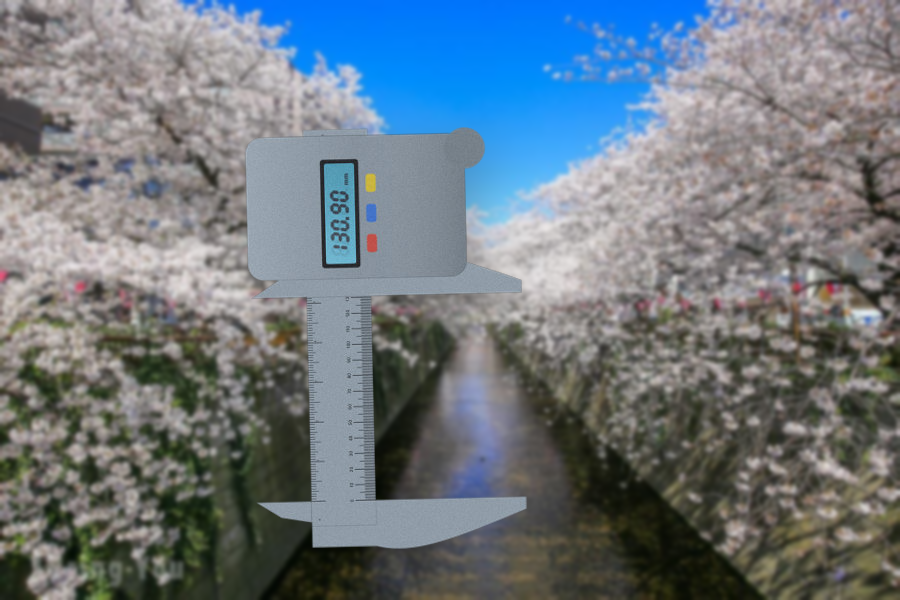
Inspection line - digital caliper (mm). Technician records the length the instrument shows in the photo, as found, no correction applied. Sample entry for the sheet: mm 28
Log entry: mm 130.90
